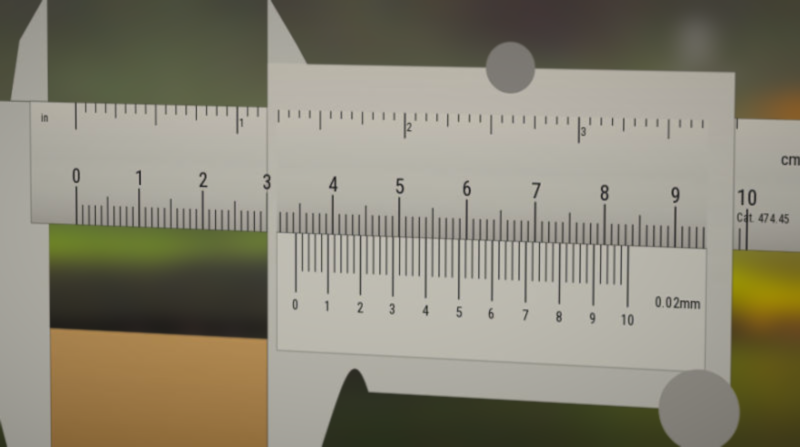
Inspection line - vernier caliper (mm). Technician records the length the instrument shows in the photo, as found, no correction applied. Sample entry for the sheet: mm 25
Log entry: mm 34.4
